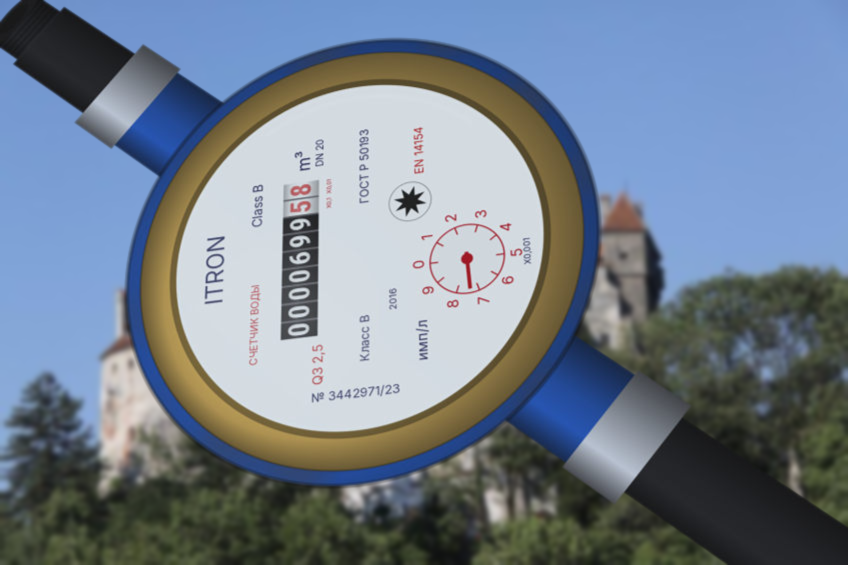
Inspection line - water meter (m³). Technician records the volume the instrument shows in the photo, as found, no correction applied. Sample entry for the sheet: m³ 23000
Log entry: m³ 699.587
